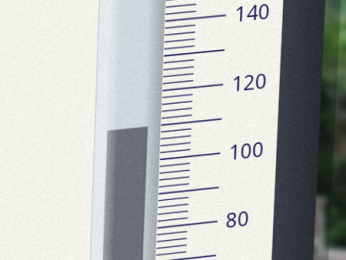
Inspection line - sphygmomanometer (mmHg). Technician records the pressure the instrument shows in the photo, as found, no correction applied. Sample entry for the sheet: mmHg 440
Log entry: mmHg 110
